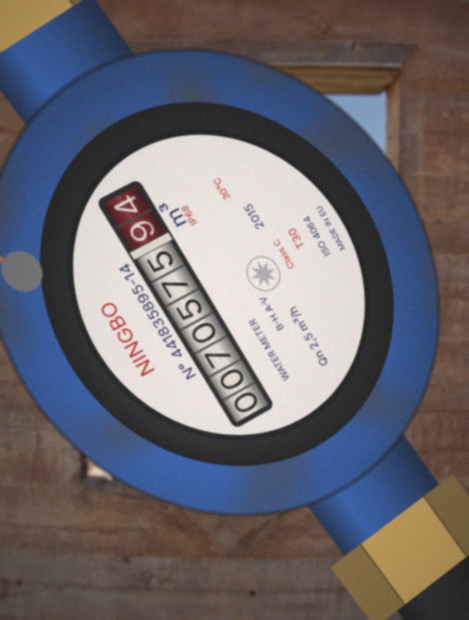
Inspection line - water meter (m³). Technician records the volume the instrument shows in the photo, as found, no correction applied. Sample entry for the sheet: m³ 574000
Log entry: m³ 70575.94
